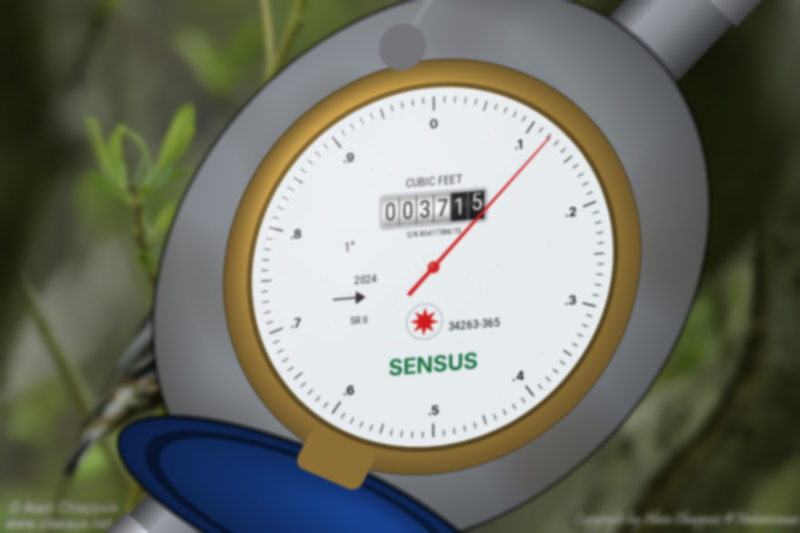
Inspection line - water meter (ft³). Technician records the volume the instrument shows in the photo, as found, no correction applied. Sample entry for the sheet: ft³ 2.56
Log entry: ft³ 3715.12
